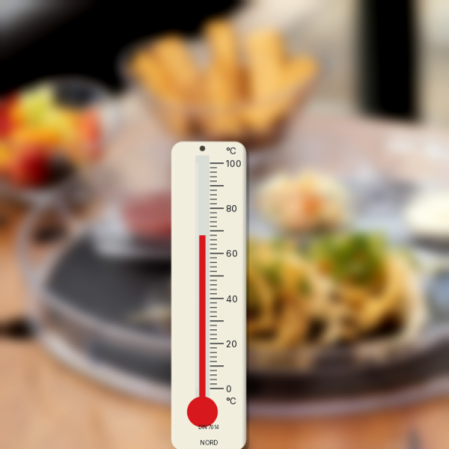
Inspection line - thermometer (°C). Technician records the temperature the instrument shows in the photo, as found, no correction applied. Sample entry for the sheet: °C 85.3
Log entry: °C 68
